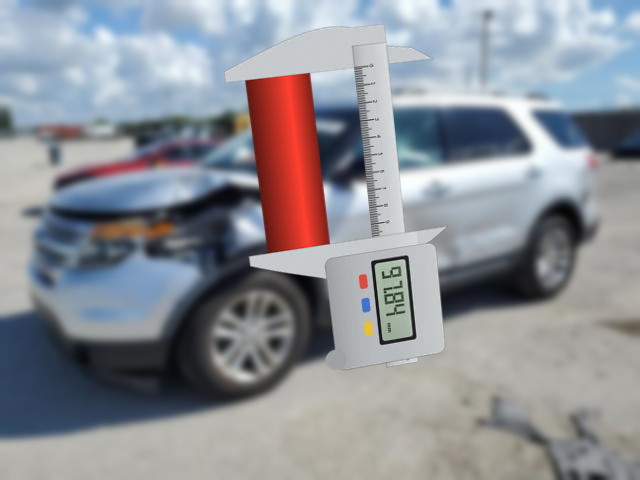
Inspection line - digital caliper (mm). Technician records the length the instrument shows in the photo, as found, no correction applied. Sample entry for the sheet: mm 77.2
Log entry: mm 97.84
